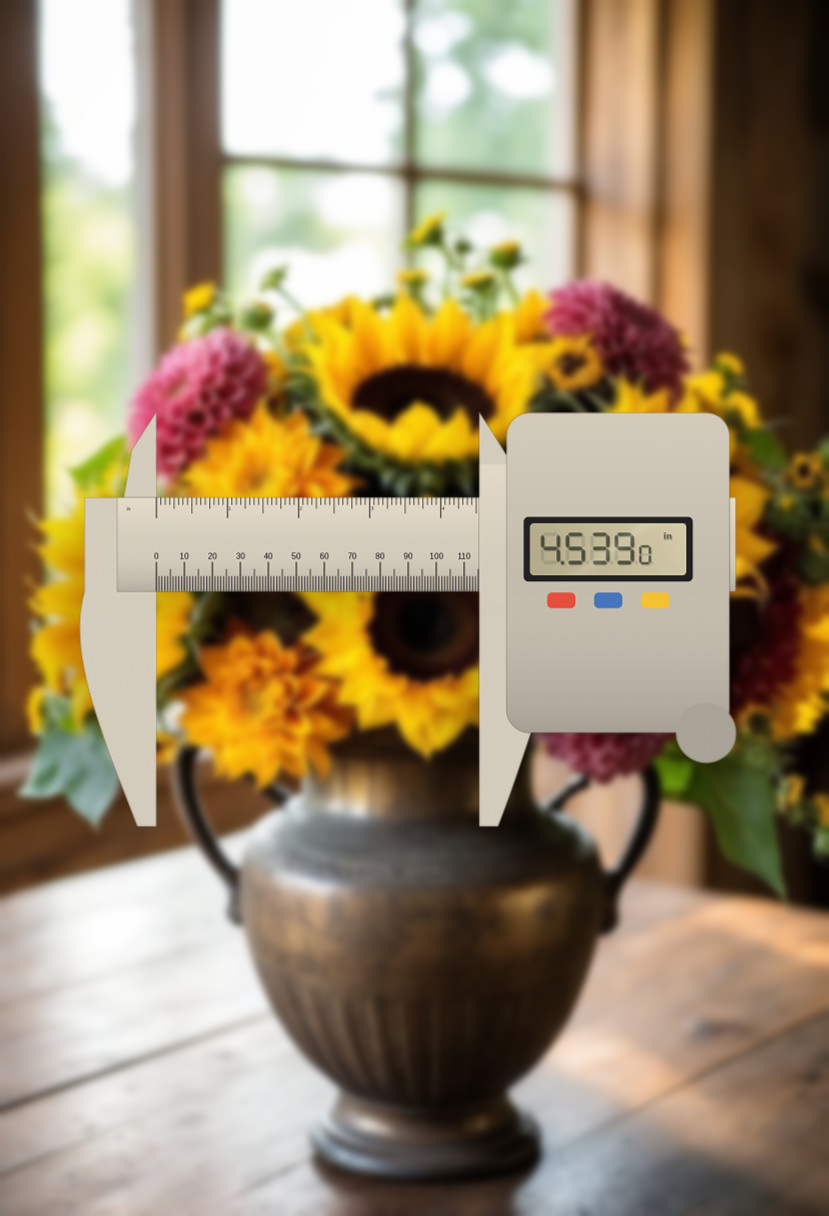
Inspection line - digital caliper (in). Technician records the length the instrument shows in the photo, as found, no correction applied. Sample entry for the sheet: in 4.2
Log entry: in 4.5390
